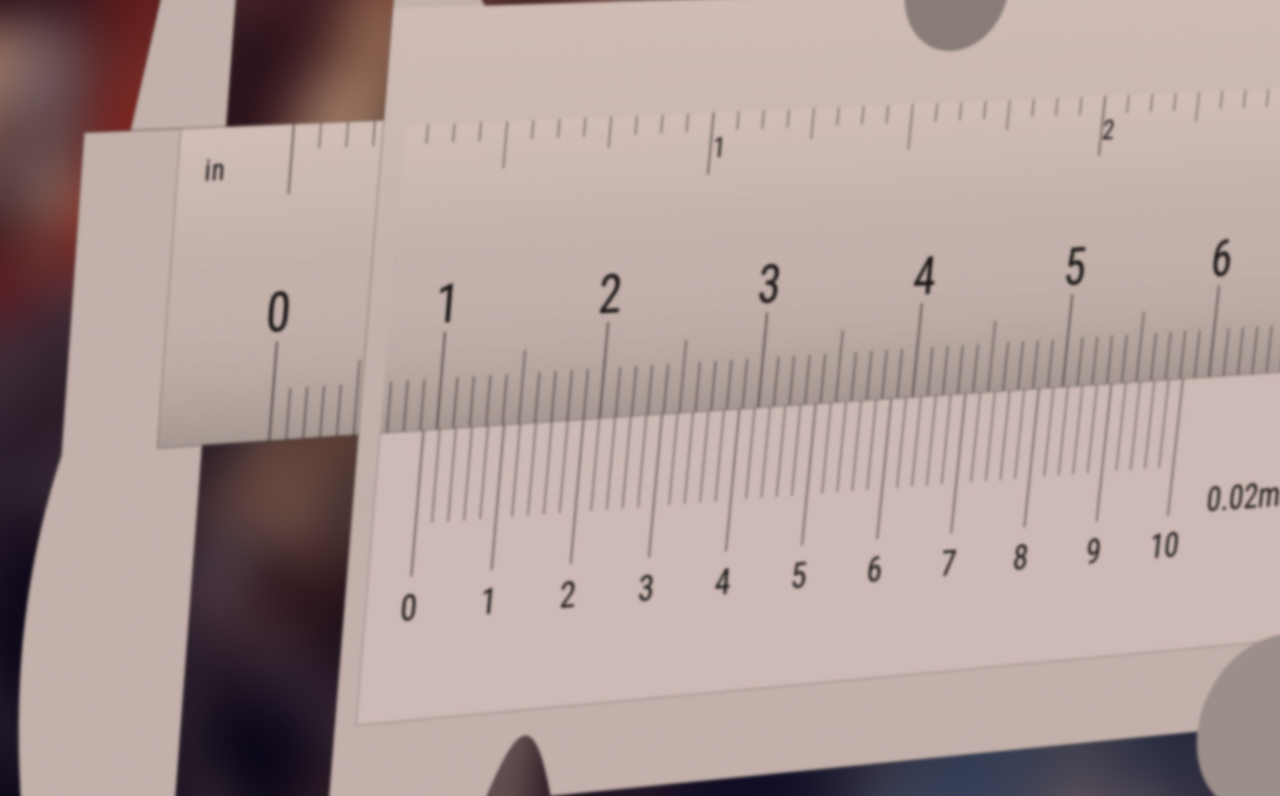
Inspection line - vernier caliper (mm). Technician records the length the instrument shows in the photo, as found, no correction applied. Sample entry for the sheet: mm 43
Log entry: mm 9.2
